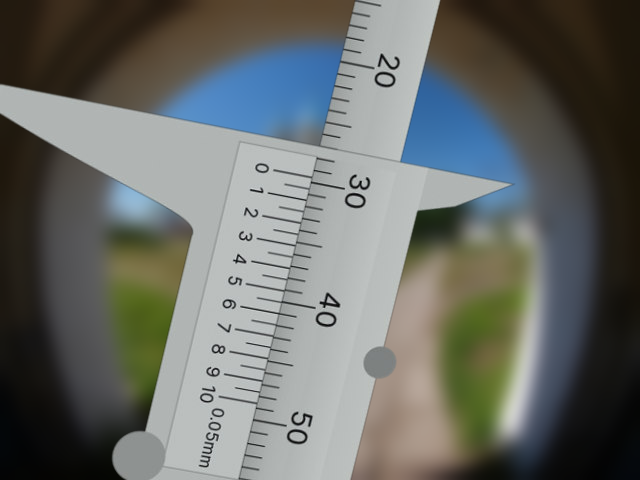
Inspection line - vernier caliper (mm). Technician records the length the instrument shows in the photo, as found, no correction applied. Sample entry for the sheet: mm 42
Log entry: mm 29.6
